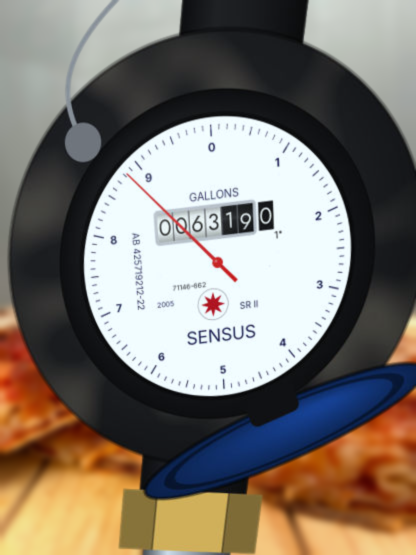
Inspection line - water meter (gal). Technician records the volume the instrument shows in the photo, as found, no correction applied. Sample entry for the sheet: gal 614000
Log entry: gal 63188.8
